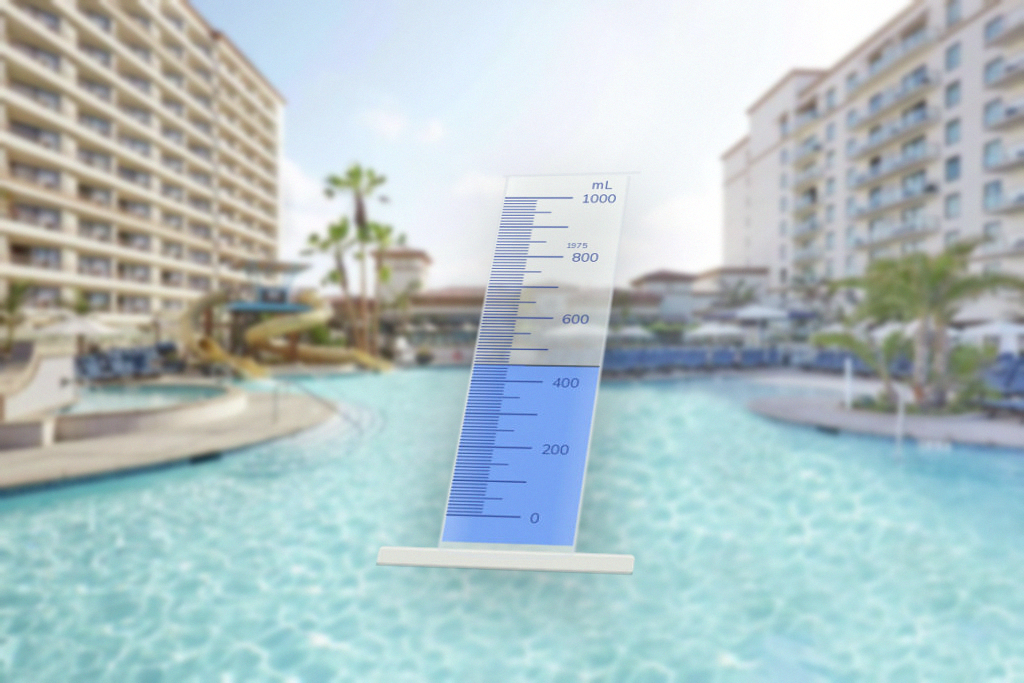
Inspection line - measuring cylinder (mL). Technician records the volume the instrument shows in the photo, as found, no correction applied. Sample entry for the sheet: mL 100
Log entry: mL 450
